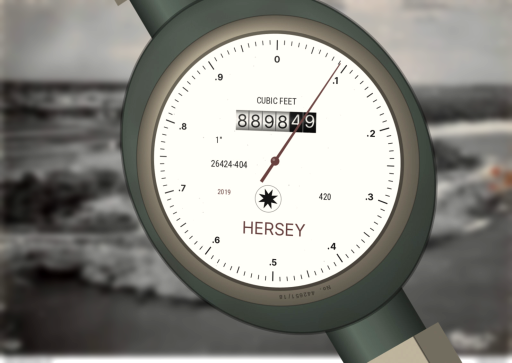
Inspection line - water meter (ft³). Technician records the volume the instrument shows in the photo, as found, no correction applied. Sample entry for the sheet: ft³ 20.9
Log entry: ft³ 889849.09
